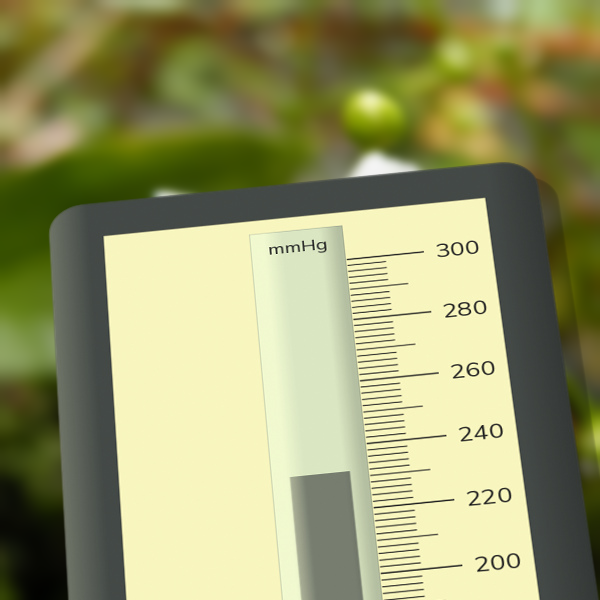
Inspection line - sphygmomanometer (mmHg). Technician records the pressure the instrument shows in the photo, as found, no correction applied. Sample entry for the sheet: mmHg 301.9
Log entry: mmHg 232
